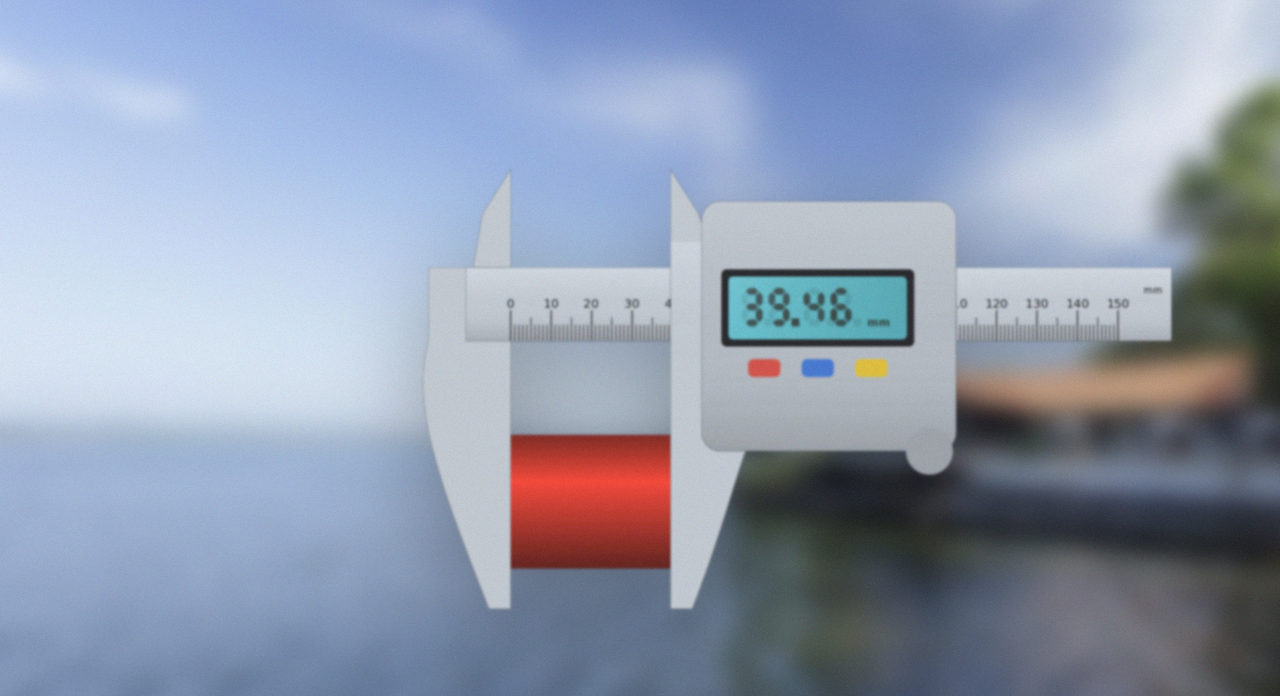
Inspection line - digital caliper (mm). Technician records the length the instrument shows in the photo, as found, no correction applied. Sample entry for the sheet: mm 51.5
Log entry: mm 39.46
